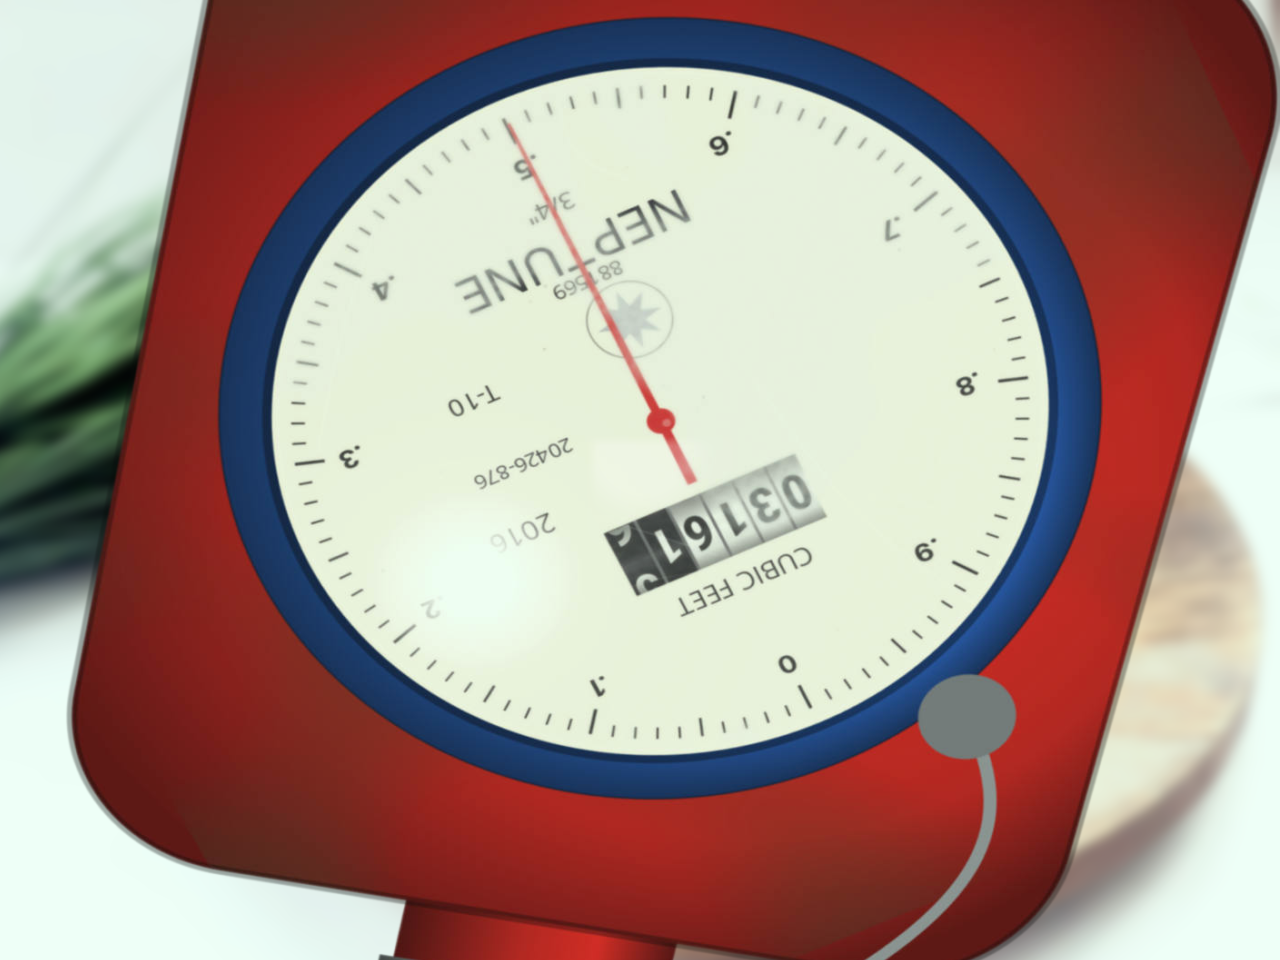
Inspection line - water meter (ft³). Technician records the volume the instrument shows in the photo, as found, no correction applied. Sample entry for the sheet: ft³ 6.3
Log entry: ft³ 31615.50
